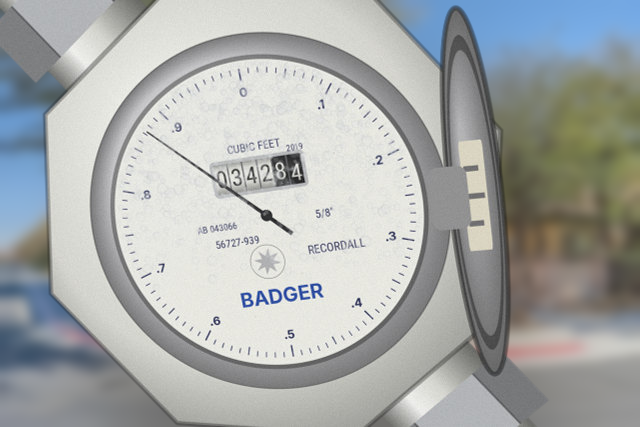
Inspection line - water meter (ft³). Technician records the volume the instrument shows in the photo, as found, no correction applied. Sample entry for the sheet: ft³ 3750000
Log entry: ft³ 34283.87
